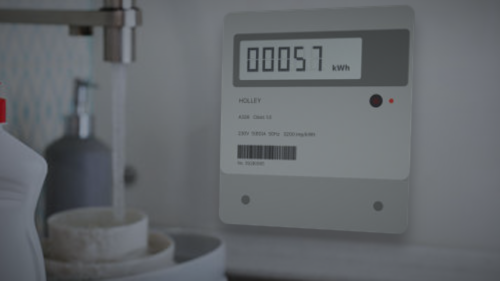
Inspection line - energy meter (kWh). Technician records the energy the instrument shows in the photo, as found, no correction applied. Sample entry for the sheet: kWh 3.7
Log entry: kWh 57
